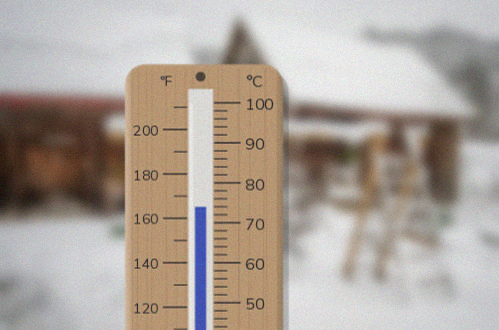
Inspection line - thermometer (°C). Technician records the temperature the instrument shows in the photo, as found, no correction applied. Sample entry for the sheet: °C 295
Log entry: °C 74
